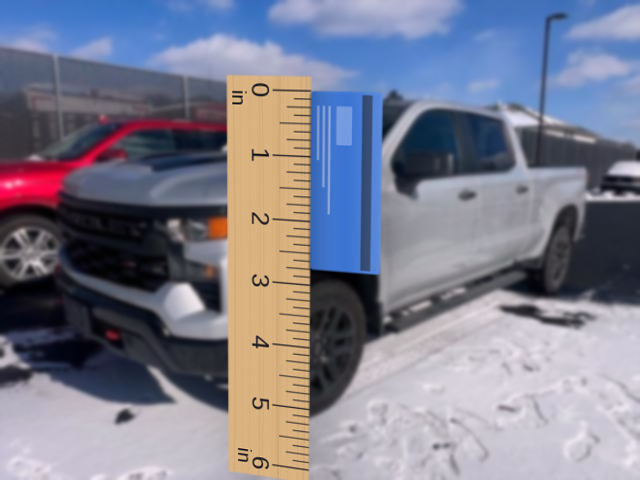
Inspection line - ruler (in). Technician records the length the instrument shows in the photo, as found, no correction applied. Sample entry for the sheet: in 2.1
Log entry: in 2.75
